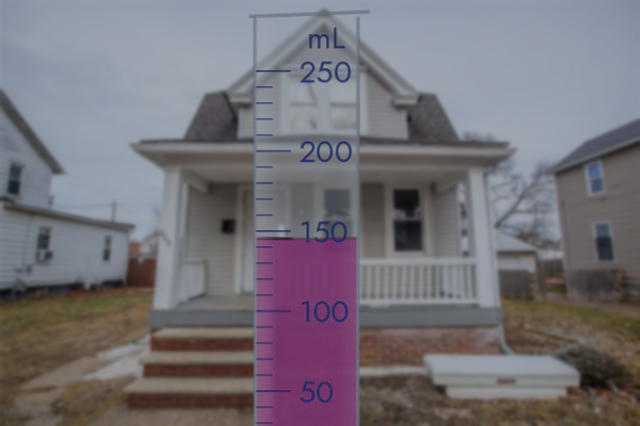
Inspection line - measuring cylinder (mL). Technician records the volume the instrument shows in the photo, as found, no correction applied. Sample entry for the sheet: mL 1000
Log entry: mL 145
